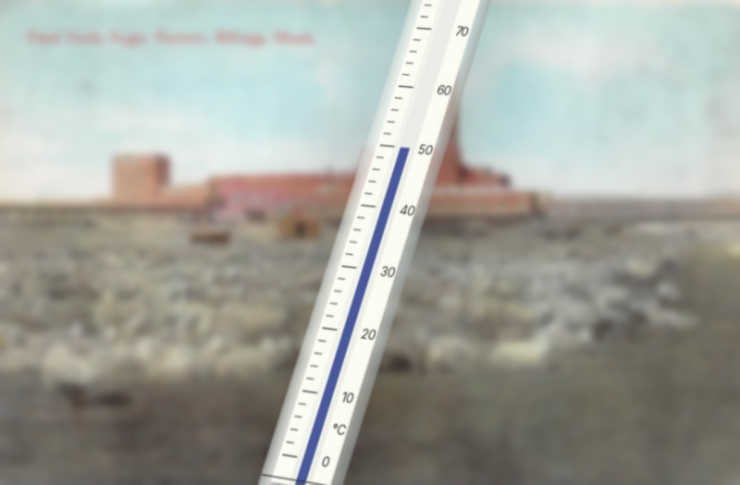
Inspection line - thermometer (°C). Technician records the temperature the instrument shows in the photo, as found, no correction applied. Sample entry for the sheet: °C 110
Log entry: °C 50
